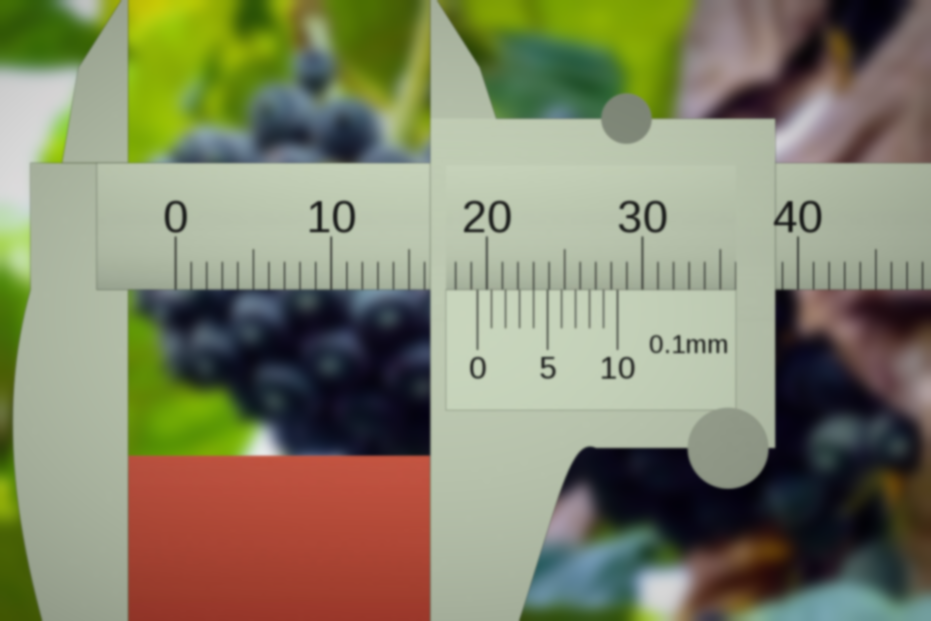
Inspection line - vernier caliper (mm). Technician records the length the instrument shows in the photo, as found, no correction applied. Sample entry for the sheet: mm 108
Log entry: mm 19.4
